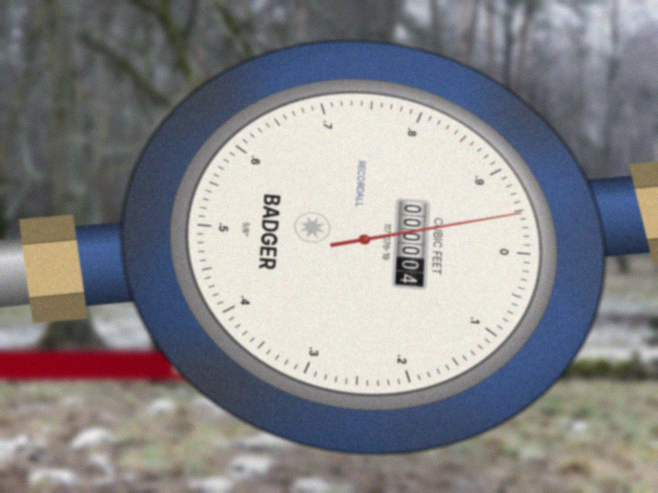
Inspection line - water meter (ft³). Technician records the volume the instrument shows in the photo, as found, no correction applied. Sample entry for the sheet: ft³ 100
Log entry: ft³ 3.95
